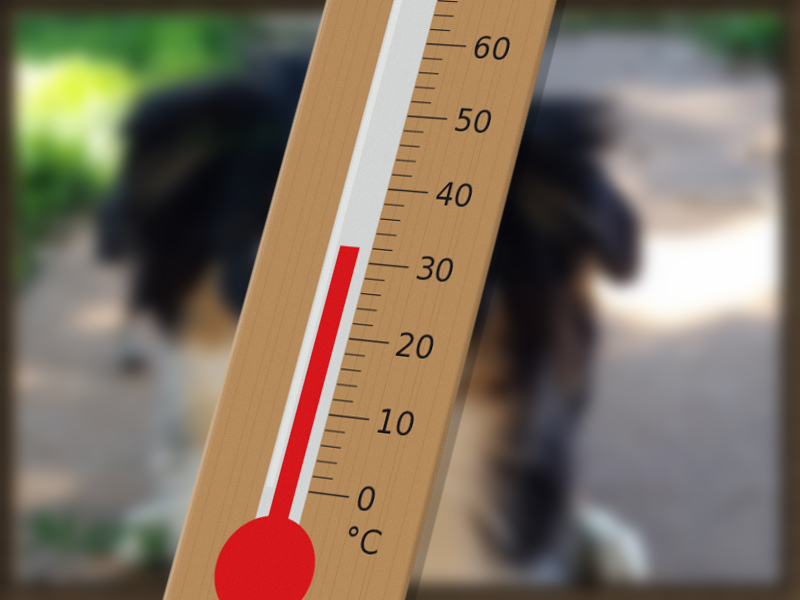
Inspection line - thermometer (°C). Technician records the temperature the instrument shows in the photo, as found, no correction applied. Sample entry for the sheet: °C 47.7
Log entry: °C 32
